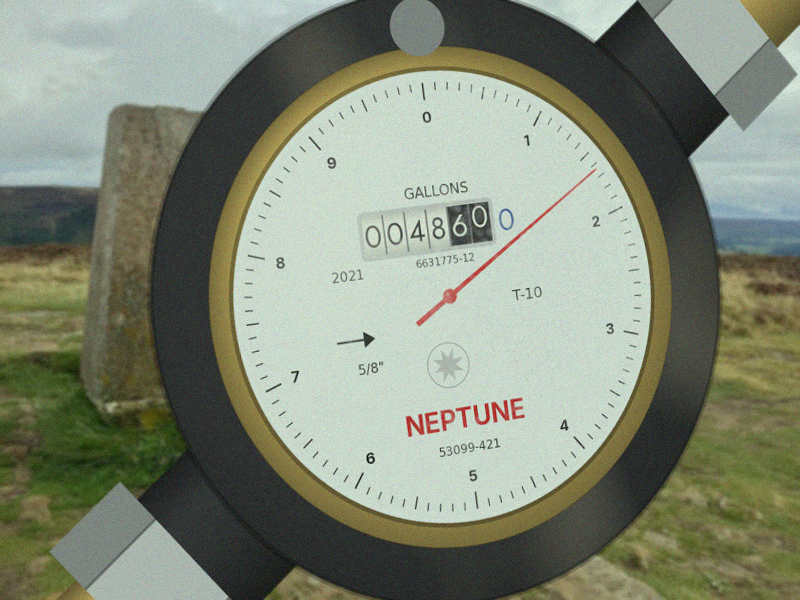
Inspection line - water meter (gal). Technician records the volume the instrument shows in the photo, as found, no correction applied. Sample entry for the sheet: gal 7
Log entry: gal 48601.6
